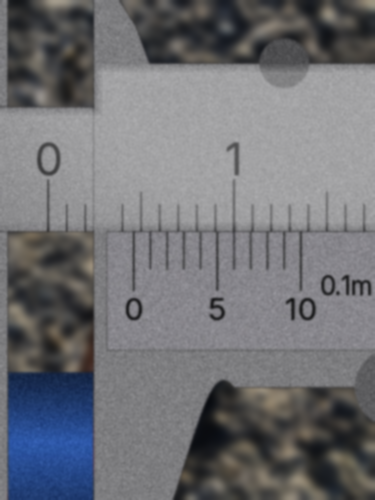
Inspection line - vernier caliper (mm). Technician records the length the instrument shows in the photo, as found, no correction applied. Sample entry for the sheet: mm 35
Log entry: mm 4.6
